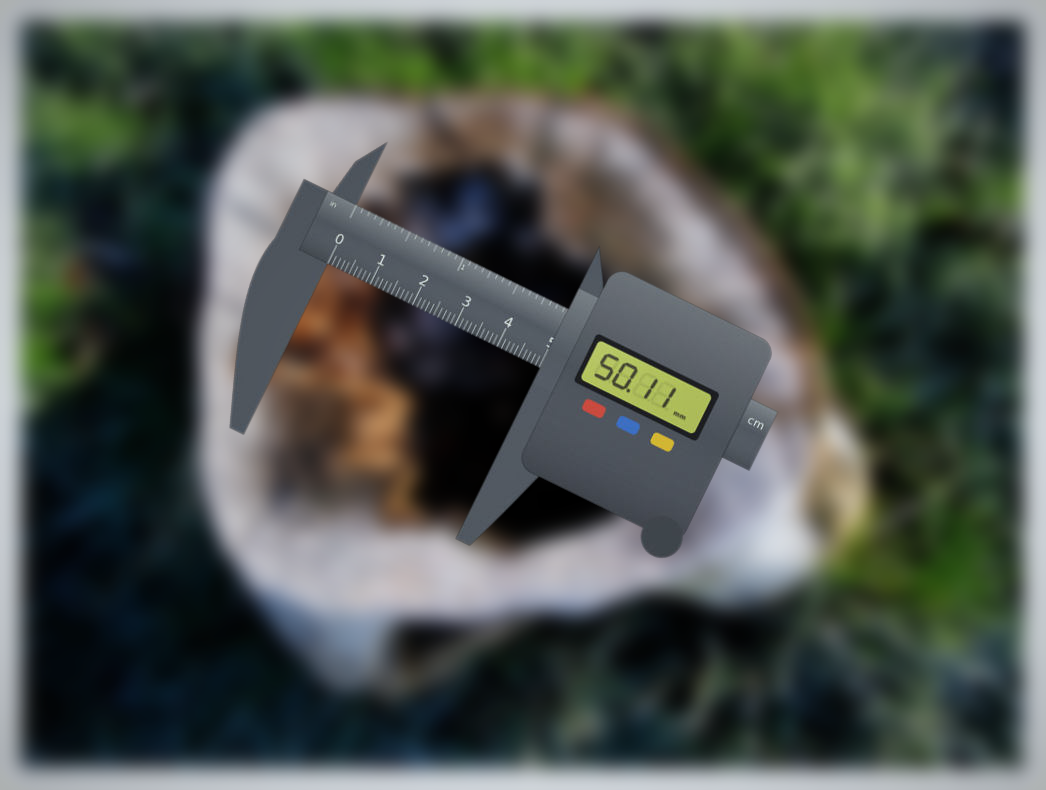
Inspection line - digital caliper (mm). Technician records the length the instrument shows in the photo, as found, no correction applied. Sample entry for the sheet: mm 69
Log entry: mm 50.11
